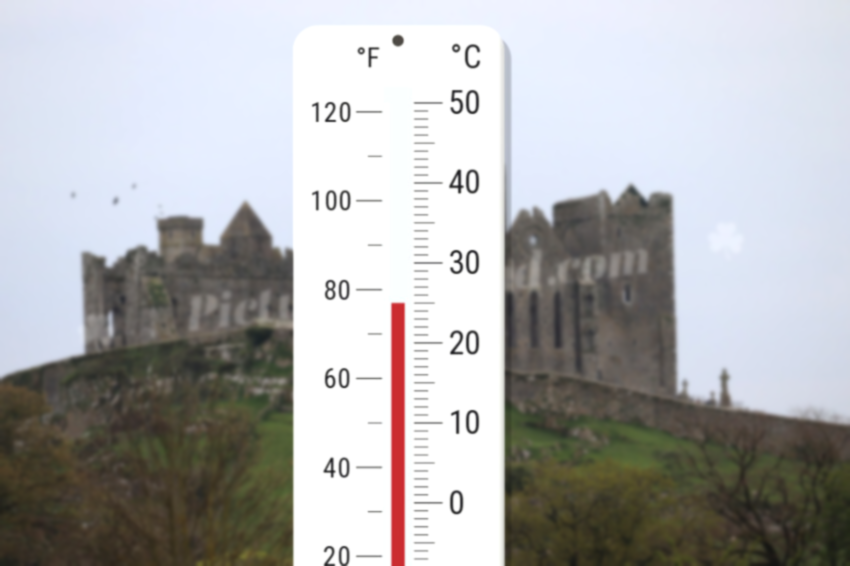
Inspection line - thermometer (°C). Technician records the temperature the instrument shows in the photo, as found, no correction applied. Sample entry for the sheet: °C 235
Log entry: °C 25
